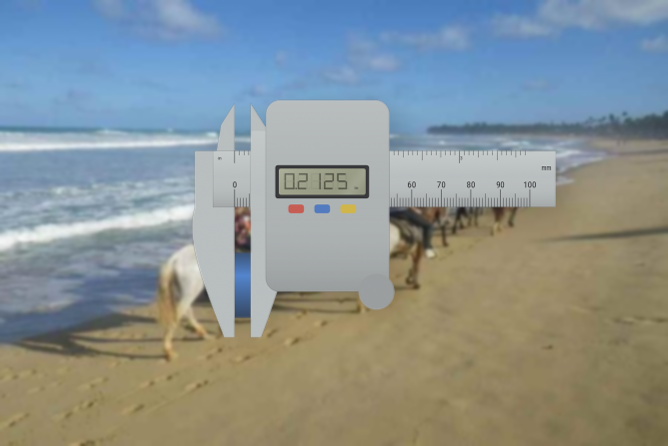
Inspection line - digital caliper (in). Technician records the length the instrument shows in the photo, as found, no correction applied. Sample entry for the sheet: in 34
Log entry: in 0.2125
